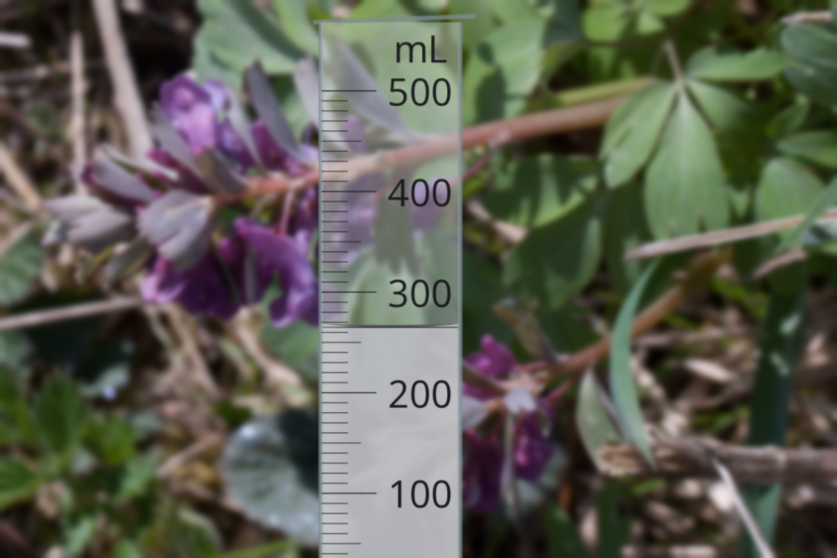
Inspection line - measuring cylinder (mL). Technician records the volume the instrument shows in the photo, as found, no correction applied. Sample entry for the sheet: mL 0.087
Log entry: mL 265
